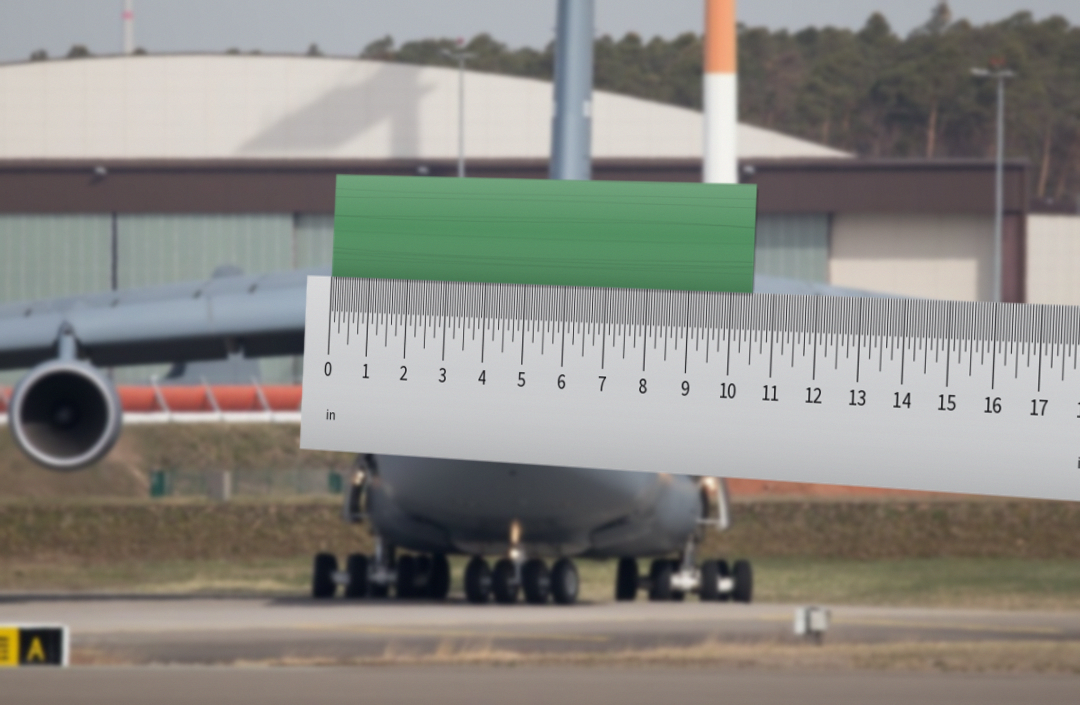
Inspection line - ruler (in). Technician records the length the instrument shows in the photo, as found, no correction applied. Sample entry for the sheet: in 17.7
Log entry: in 10.5
